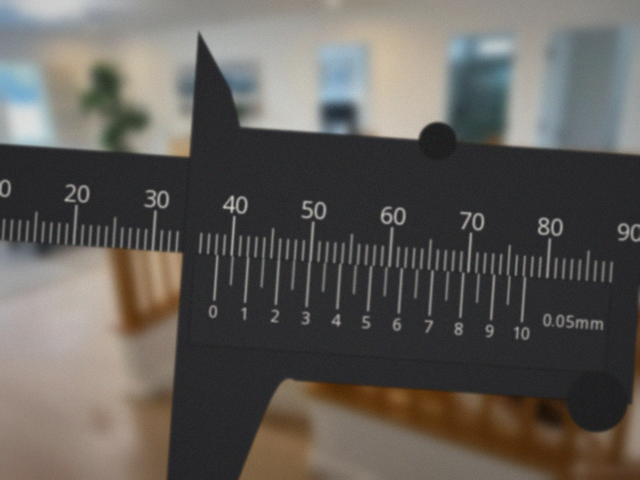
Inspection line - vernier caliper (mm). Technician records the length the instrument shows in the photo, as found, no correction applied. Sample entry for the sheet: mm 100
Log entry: mm 38.2
